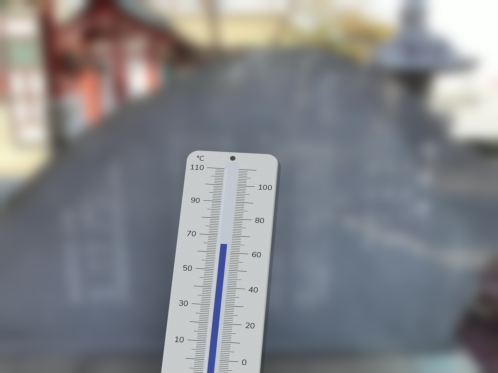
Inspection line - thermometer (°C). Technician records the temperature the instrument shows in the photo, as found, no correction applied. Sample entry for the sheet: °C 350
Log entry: °C 65
